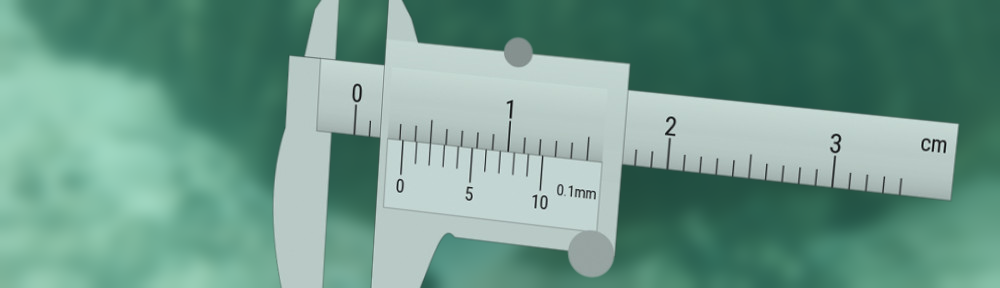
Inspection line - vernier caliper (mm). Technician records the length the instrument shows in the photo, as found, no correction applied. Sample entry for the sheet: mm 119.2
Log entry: mm 3.2
